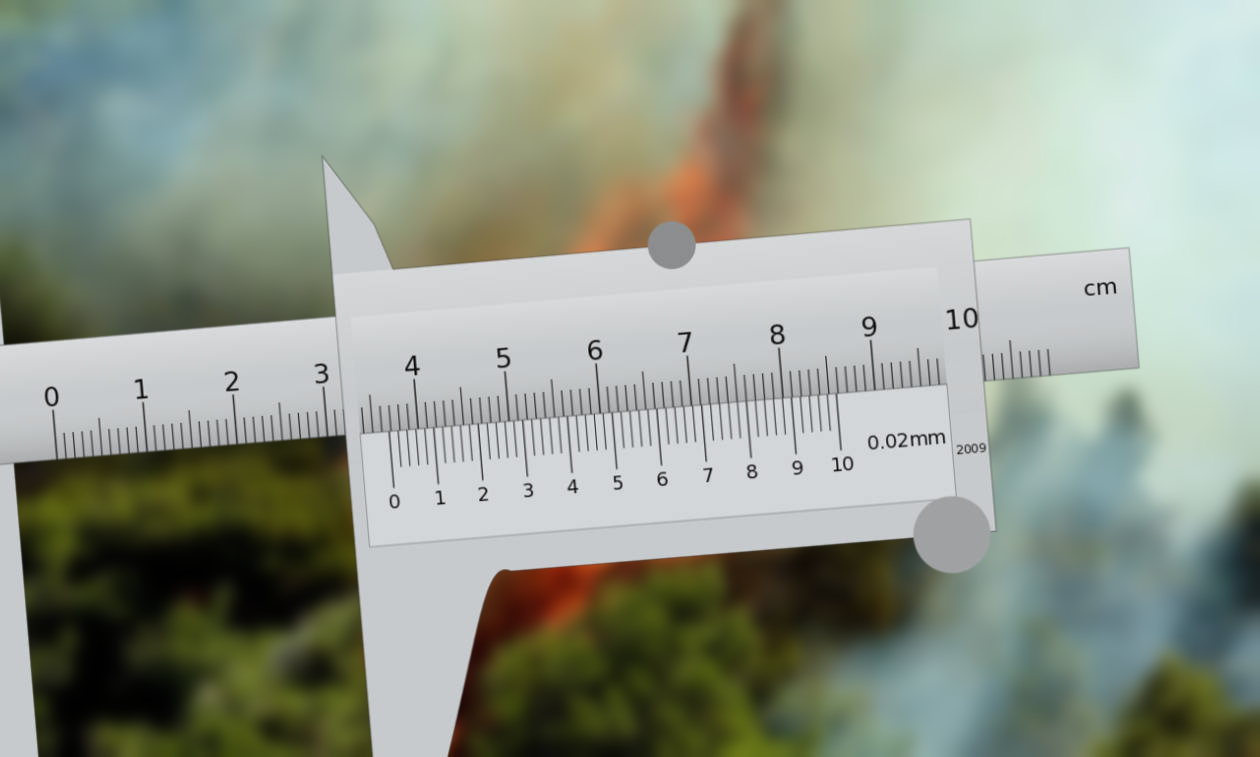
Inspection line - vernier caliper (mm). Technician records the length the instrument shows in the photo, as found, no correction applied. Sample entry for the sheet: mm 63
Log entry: mm 36.8
